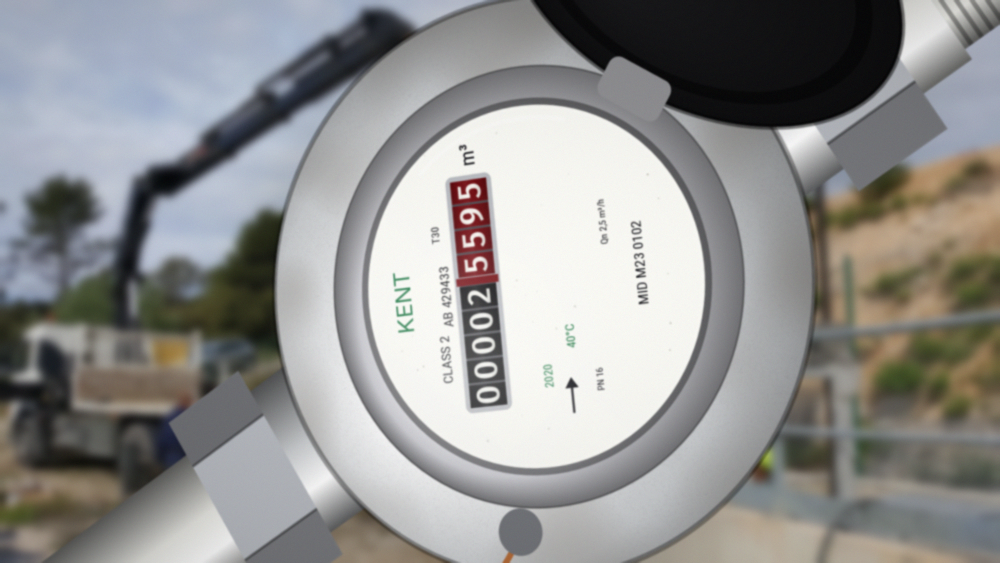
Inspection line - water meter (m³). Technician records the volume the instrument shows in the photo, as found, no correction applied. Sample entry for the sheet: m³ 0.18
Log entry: m³ 2.5595
